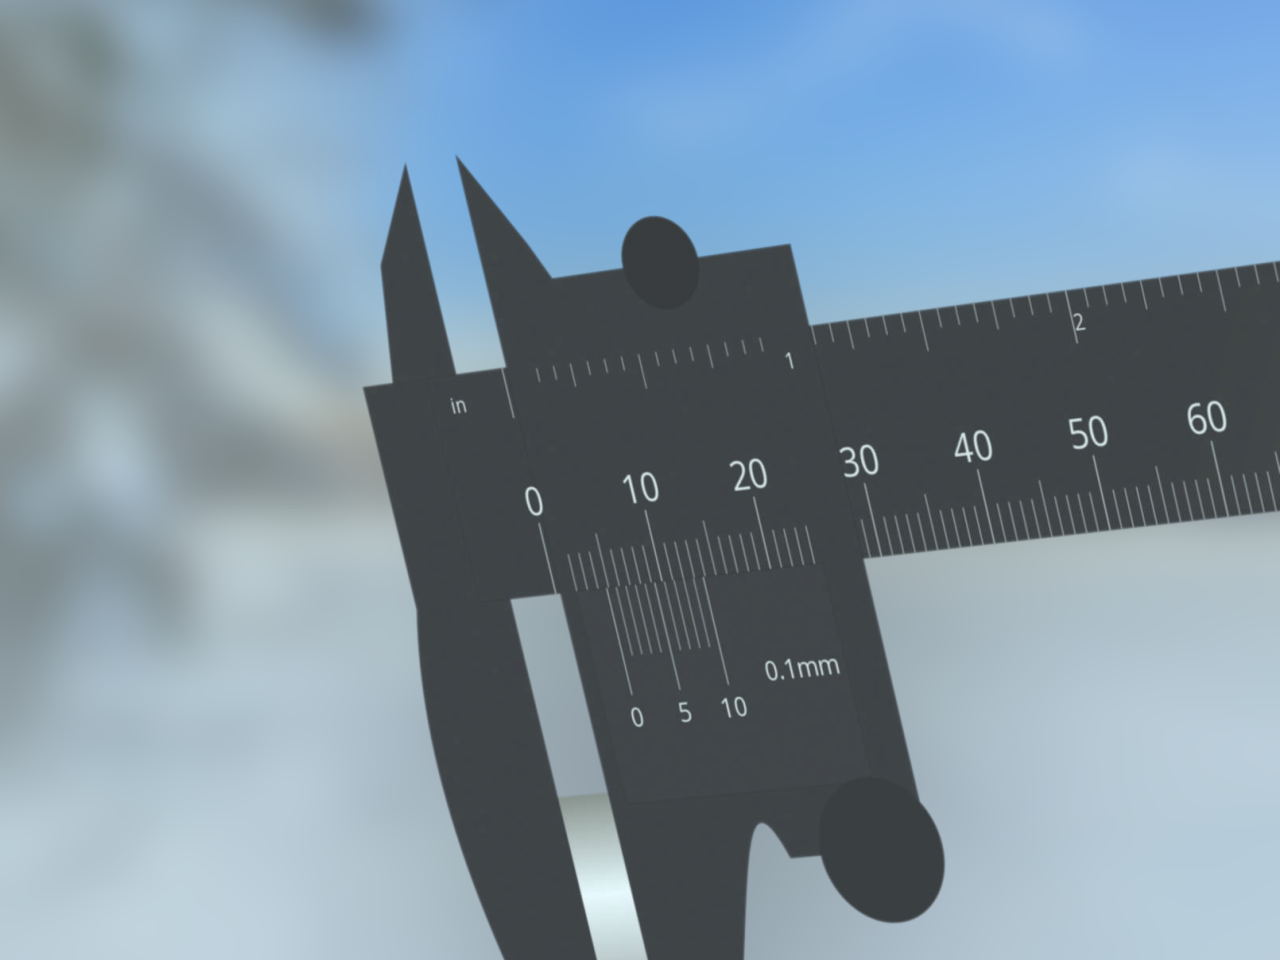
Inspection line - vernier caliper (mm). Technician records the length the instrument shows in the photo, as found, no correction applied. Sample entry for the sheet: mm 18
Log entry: mm 4.8
